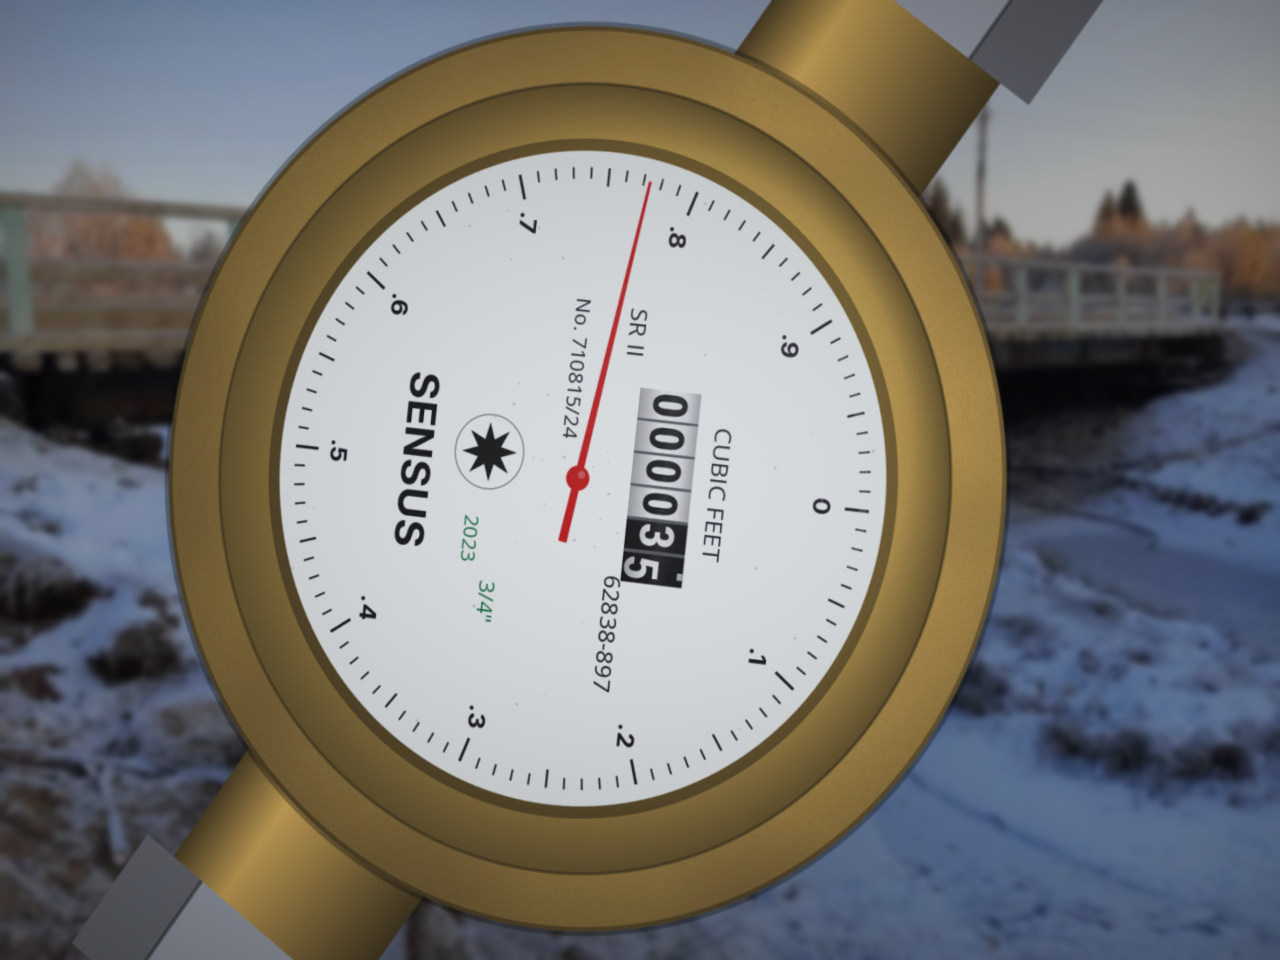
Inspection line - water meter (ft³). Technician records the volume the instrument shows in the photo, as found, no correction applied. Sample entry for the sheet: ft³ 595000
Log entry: ft³ 34.77
